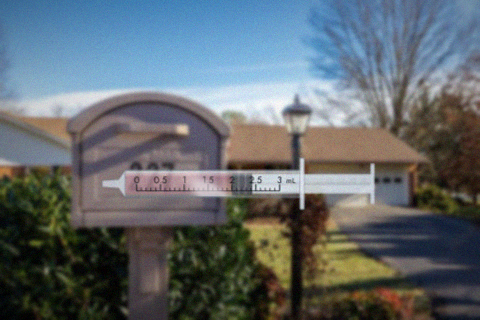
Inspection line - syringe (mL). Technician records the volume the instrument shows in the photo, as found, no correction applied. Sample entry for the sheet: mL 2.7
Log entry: mL 2
